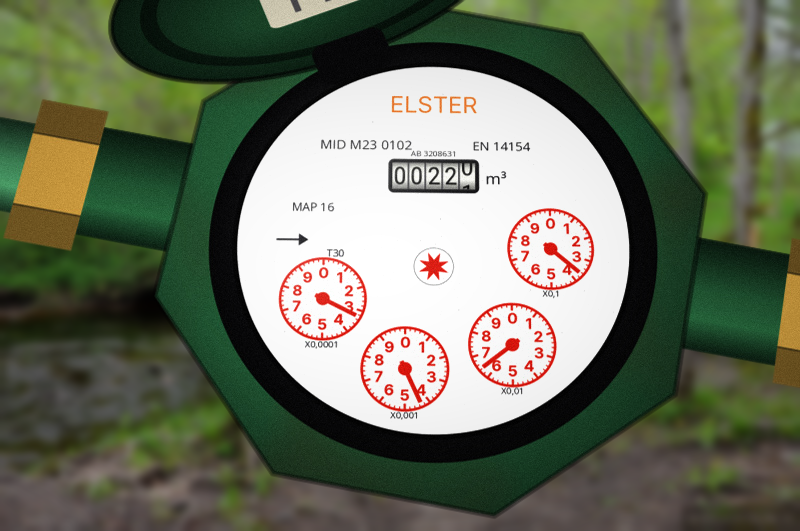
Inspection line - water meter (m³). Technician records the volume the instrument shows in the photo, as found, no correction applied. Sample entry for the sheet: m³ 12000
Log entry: m³ 220.3643
